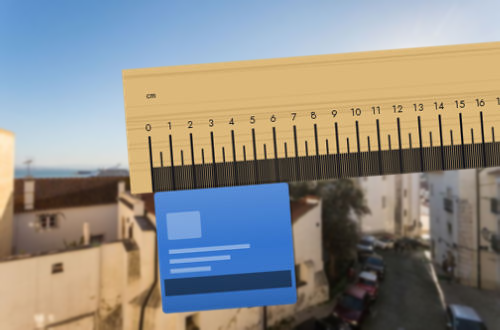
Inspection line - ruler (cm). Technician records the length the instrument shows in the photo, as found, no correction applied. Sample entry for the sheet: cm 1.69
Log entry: cm 6.5
